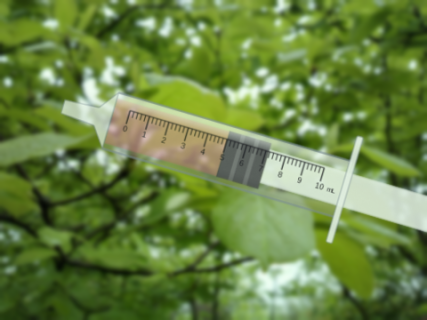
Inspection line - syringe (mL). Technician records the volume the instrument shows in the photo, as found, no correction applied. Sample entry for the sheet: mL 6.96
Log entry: mL 5
